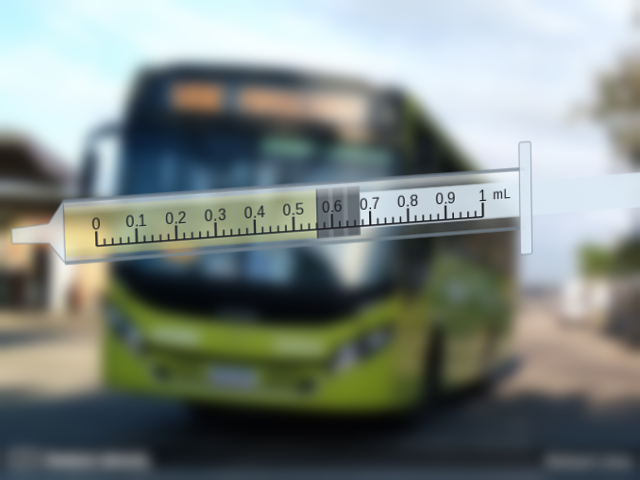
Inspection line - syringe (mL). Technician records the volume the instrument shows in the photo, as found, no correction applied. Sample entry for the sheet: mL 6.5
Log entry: mL 0.56
